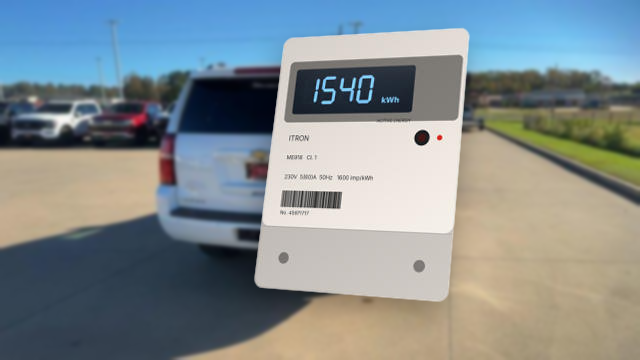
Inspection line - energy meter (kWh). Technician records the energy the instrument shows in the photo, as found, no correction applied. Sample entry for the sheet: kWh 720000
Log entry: kWh 1540
